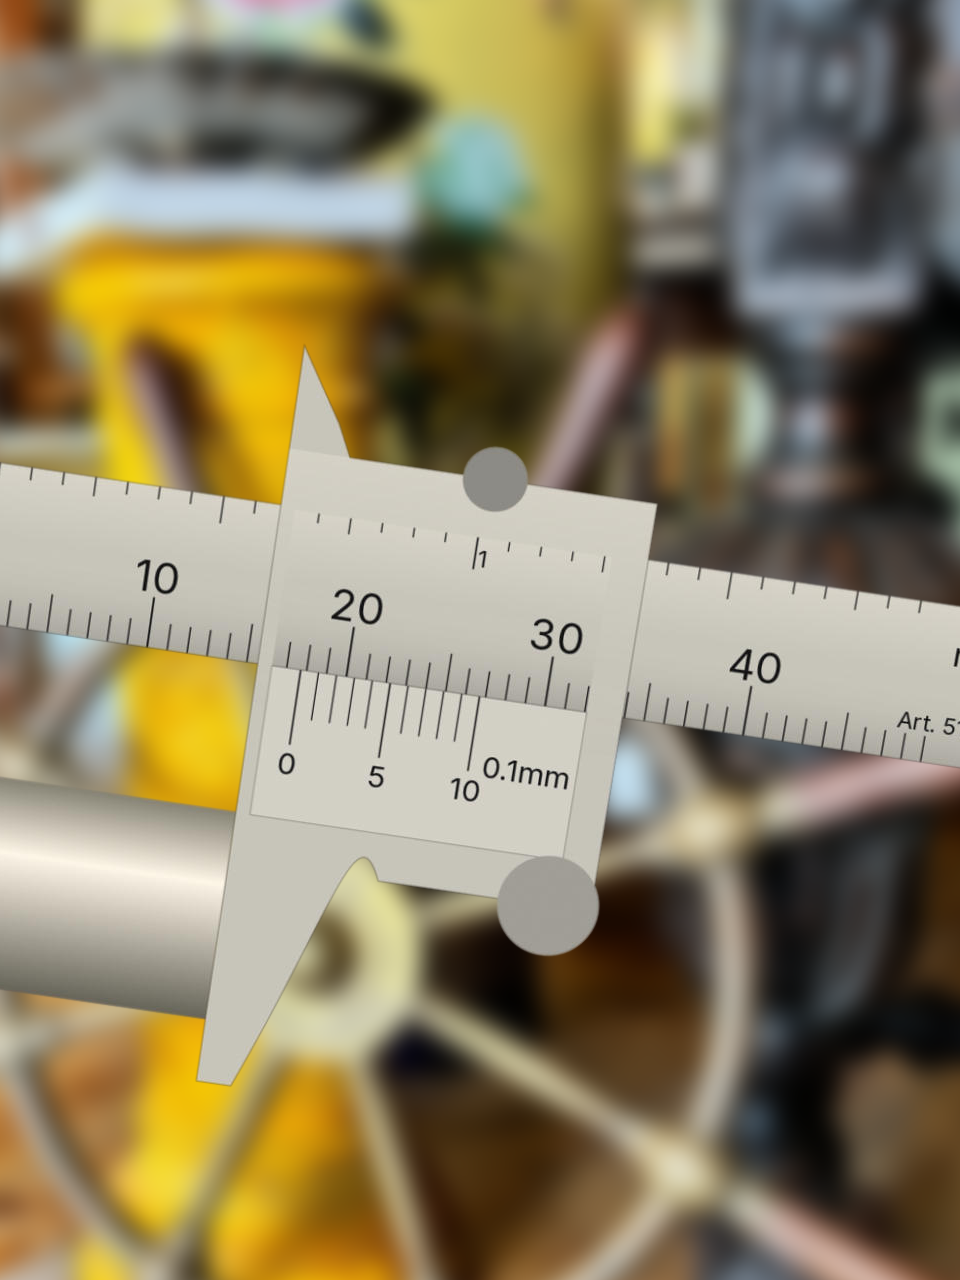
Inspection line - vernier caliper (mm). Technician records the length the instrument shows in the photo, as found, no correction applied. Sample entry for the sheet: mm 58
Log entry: mm 17.7
